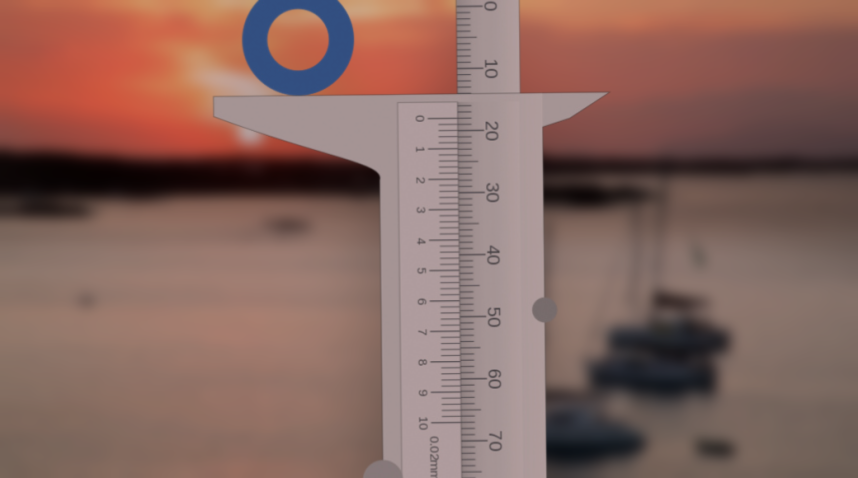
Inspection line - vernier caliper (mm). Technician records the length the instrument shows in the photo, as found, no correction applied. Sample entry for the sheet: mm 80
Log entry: mm 18.0
